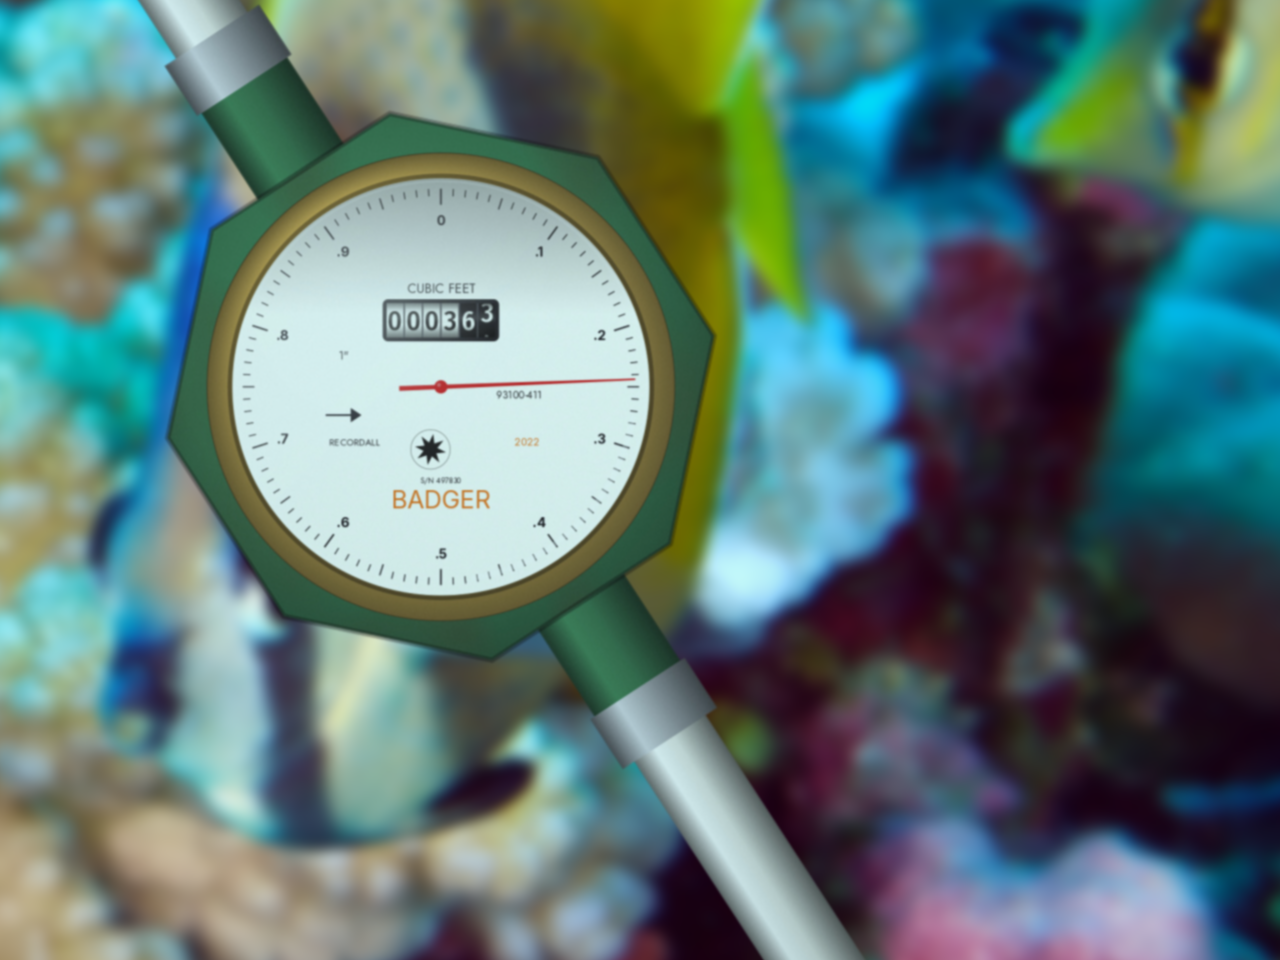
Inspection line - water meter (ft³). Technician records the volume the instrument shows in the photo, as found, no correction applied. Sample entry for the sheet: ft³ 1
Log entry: ft³ 363.24
